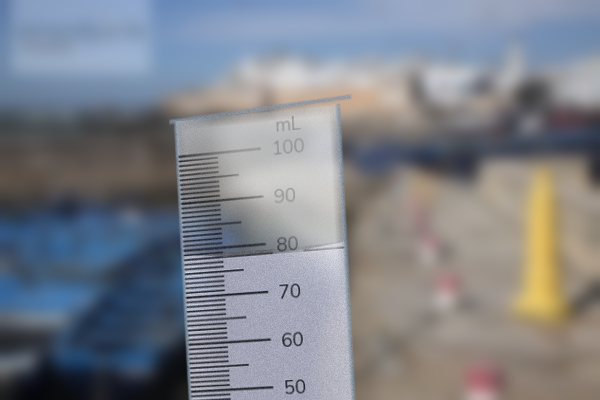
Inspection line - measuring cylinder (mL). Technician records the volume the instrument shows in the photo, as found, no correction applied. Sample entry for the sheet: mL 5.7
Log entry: mL 78
